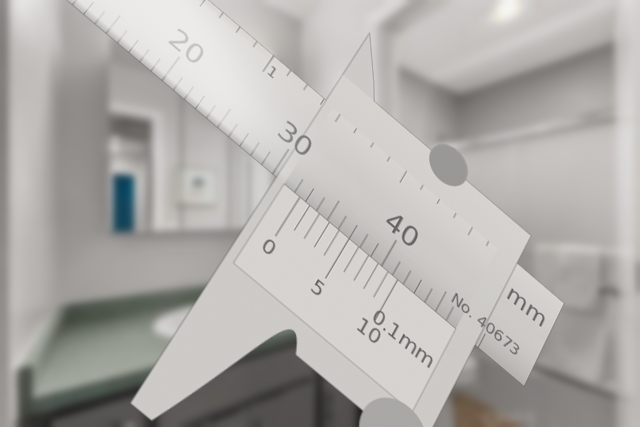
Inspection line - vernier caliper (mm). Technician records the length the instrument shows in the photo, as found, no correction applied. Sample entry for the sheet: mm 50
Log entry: mm 32.5
